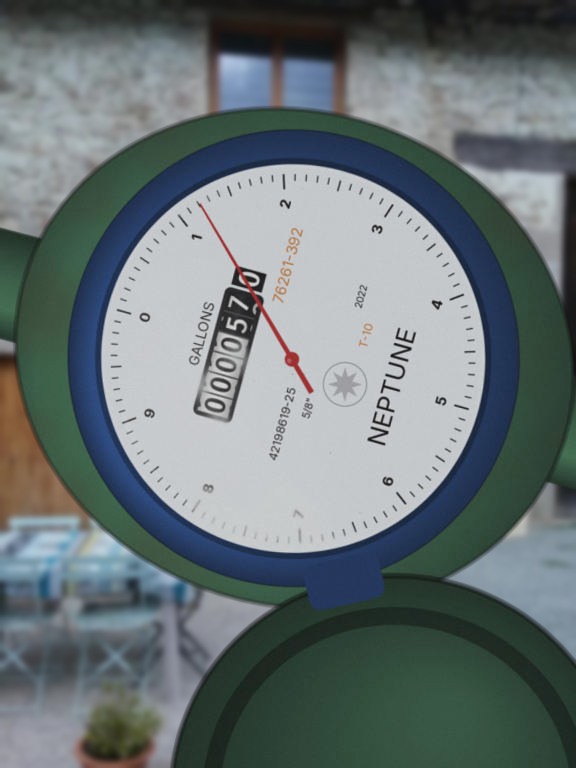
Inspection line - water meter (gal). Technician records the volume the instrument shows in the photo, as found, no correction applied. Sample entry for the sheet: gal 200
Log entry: gal 571.2
